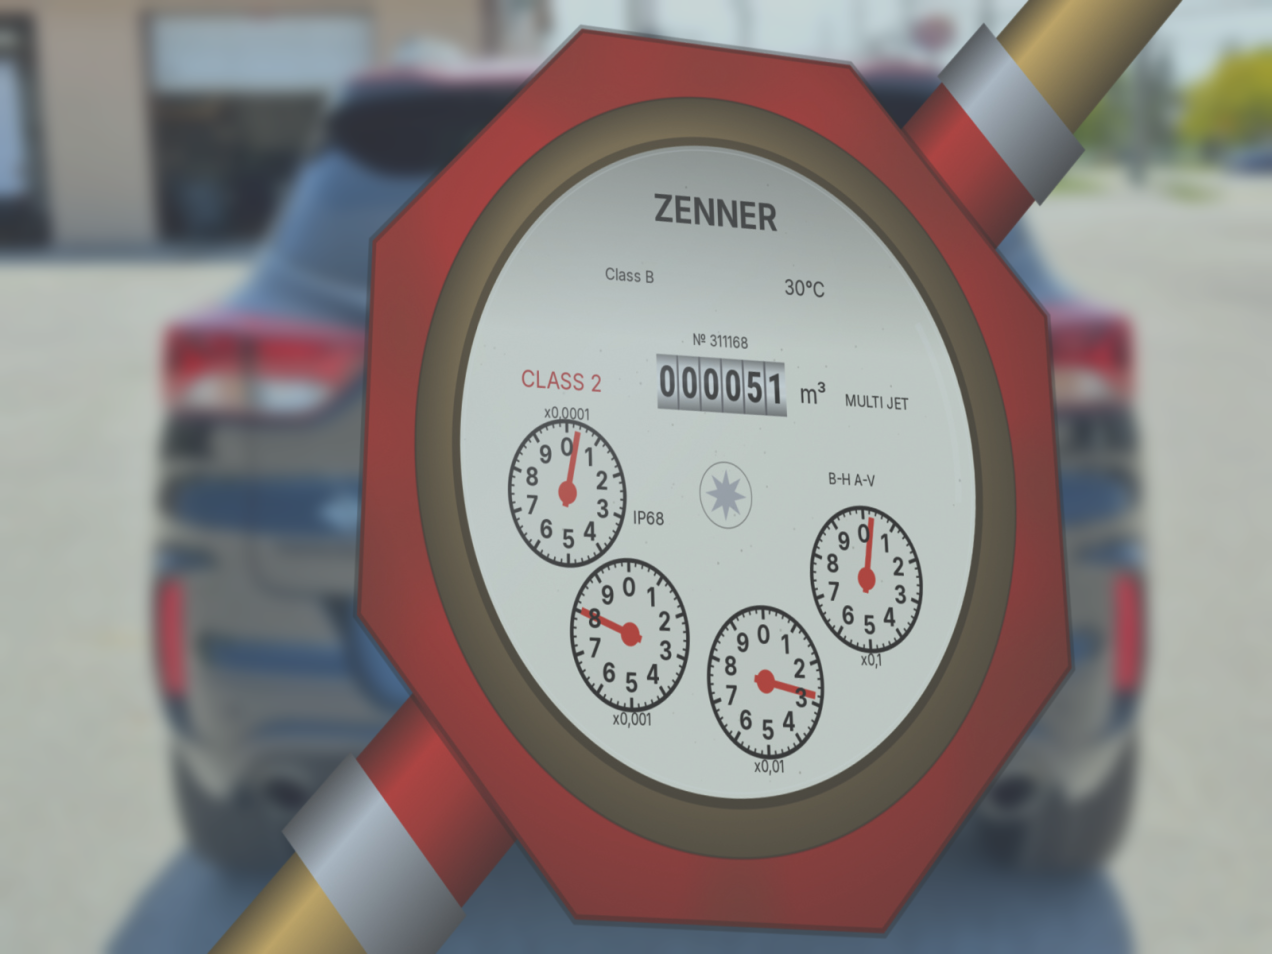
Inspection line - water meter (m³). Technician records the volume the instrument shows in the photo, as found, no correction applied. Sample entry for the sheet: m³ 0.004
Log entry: m³ 51.0280
